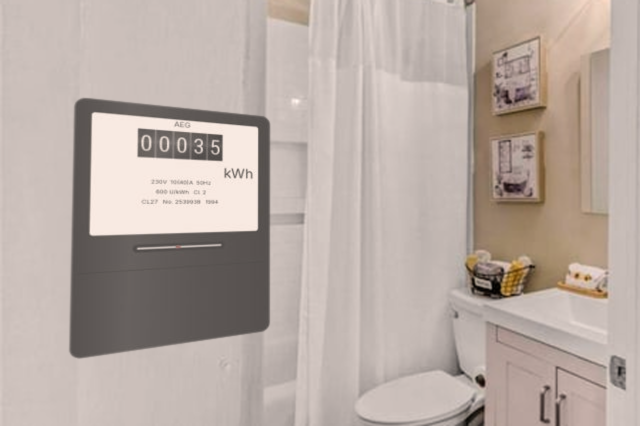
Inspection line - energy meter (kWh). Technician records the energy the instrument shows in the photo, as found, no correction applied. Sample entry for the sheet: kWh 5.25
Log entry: kWh 35
